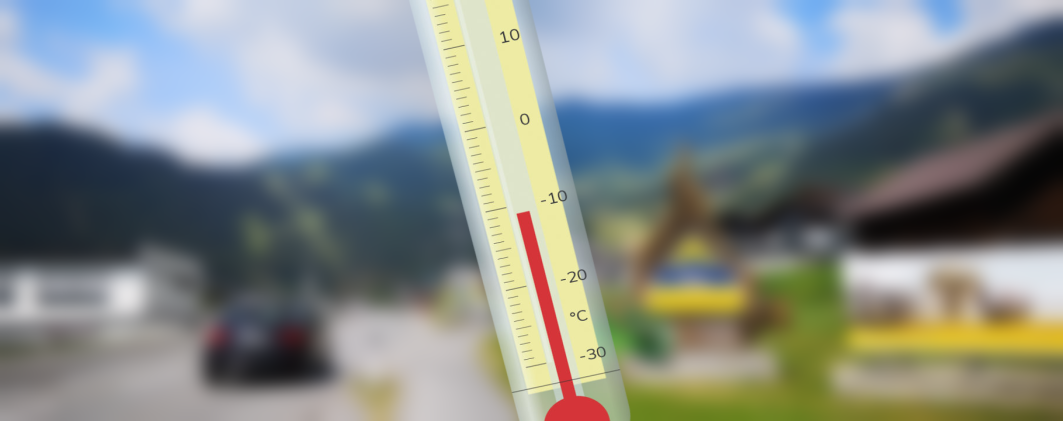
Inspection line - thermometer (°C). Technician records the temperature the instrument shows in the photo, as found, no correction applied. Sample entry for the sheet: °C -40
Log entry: °C -11
